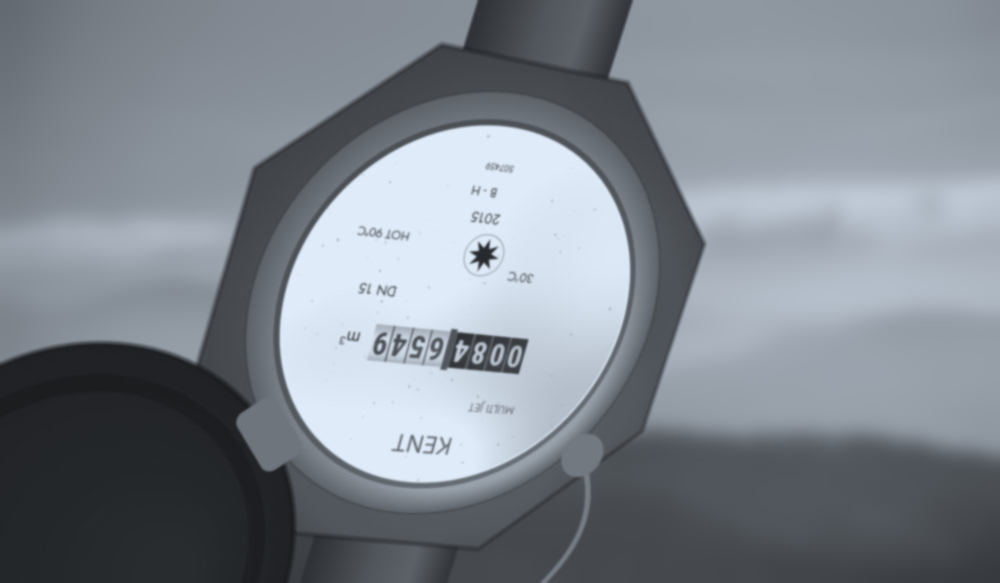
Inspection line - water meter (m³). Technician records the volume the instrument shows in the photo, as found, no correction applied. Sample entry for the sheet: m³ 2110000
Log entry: m³ 84.6549
